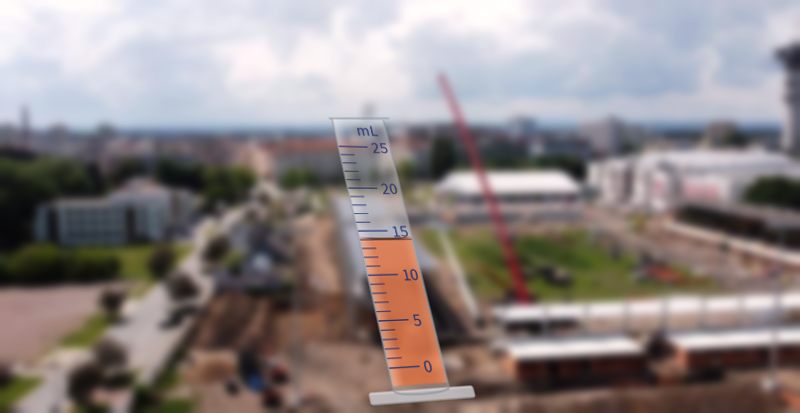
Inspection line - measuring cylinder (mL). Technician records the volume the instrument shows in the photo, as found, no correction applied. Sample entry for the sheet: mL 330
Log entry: mL 14
